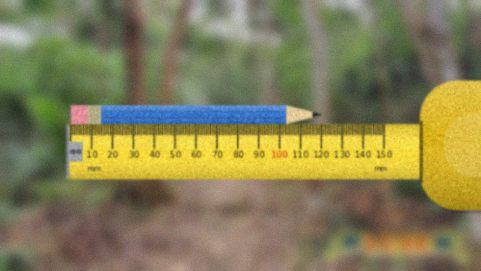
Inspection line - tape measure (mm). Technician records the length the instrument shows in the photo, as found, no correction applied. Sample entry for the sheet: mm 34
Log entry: mm 120
